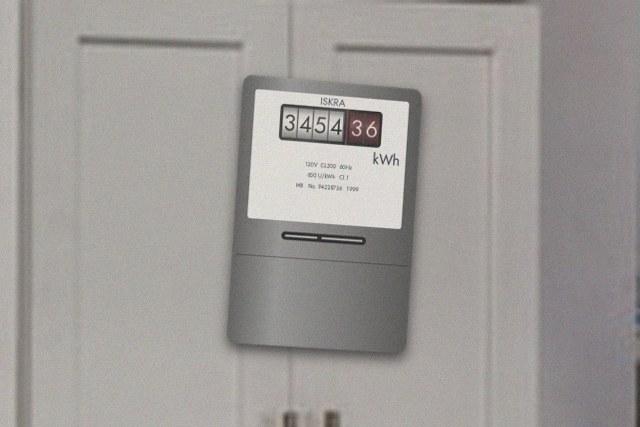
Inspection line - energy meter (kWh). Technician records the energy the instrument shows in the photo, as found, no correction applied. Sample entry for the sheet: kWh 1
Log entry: kWh 3454.36
